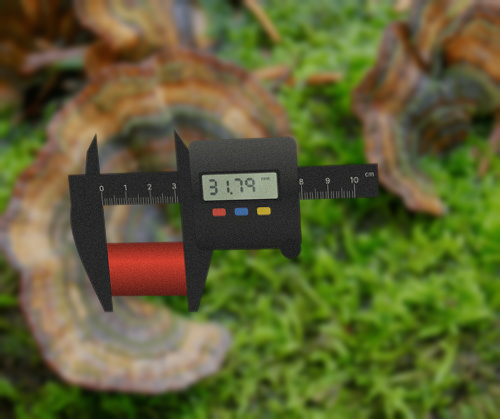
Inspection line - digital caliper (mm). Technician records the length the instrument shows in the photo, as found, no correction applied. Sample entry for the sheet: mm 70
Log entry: mm 31.79
